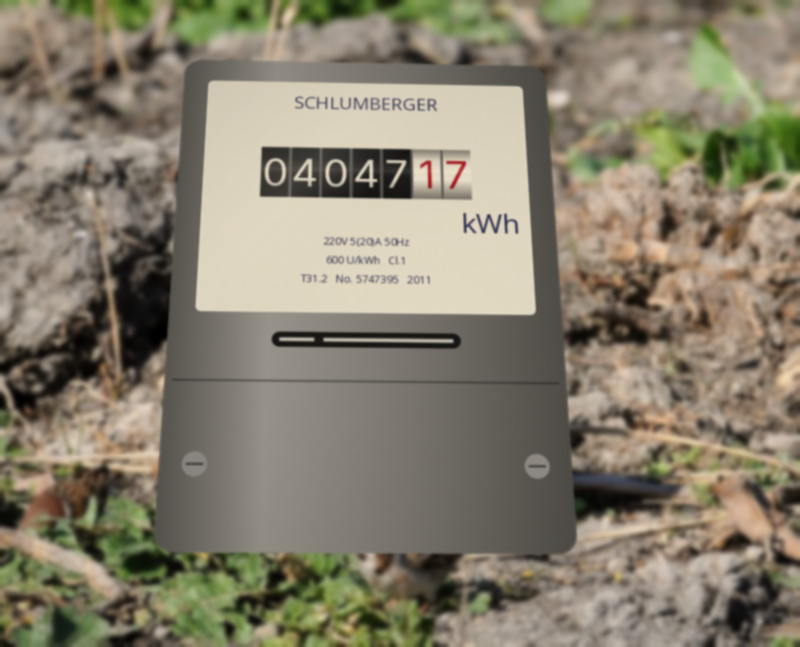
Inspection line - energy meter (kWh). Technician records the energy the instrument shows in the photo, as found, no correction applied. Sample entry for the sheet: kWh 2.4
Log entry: kWh 4047.17
